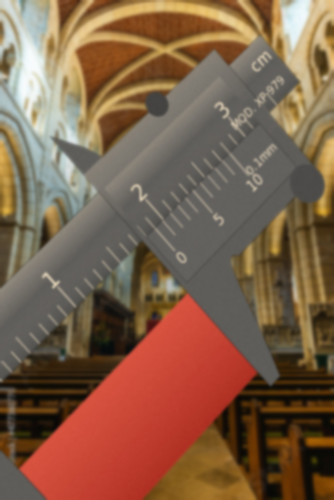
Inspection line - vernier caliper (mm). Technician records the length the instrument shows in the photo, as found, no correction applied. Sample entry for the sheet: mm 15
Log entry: mm 19.0
